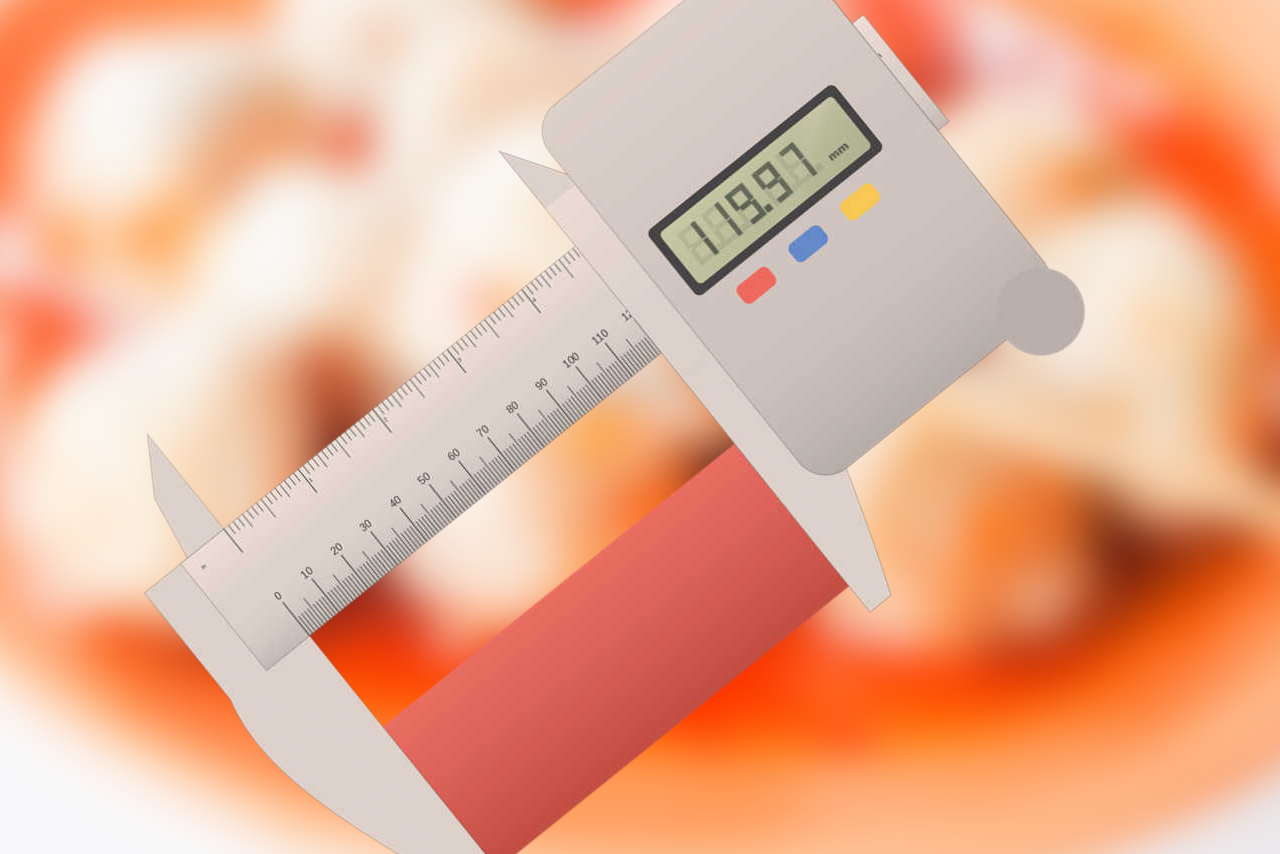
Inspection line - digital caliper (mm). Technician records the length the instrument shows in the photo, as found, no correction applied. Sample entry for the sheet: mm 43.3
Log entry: mm 119.97
